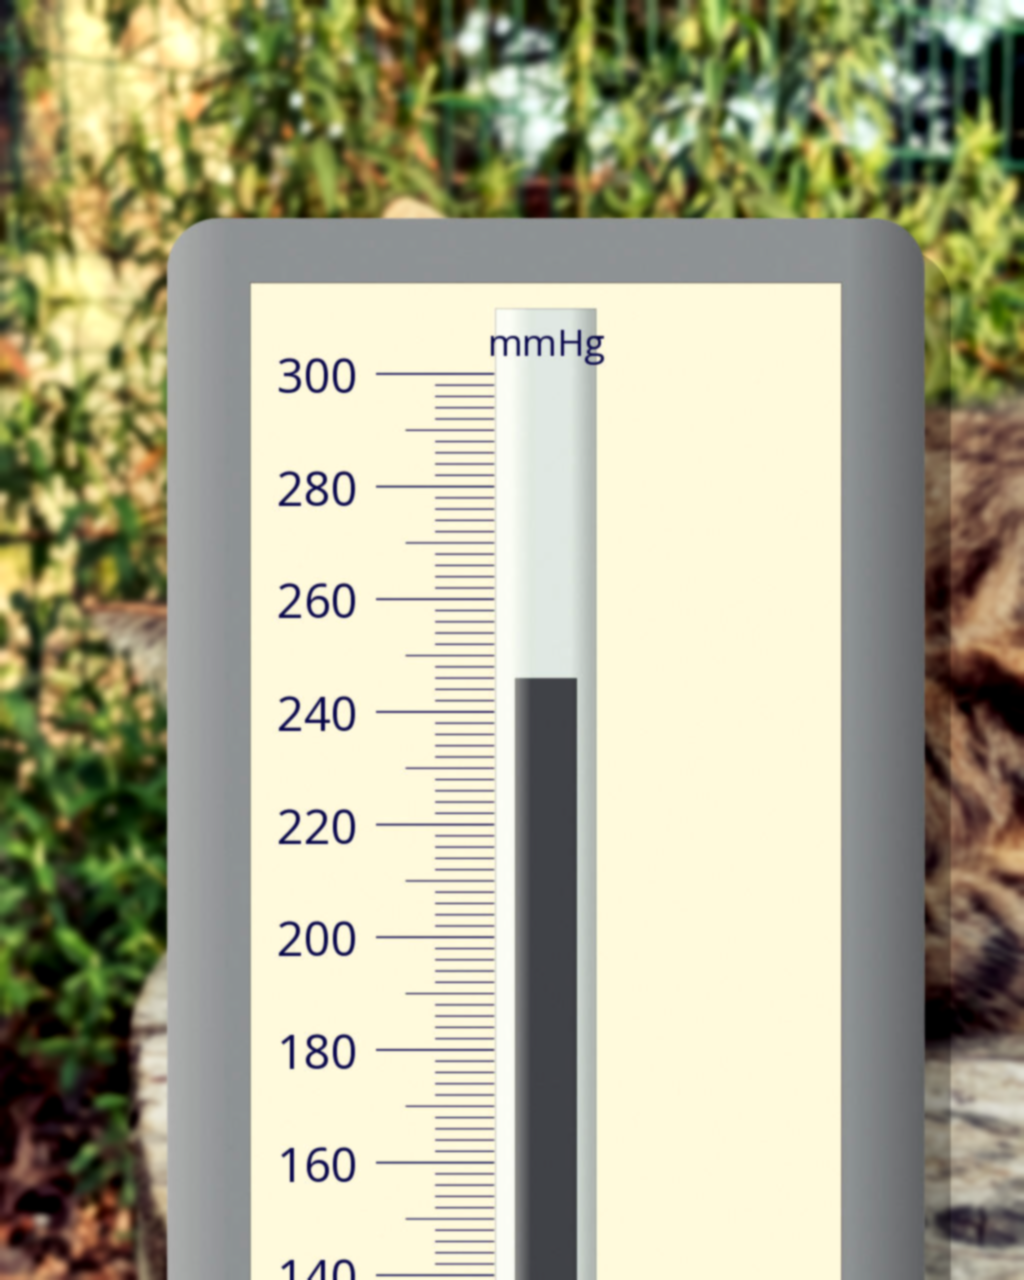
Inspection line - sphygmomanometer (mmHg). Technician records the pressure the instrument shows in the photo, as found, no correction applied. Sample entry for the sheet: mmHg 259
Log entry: mmHg 246
